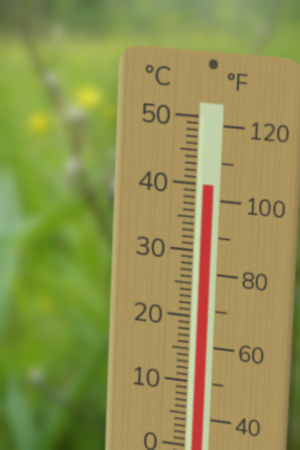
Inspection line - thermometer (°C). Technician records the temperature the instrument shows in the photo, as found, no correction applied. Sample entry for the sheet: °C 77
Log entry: °C 40
